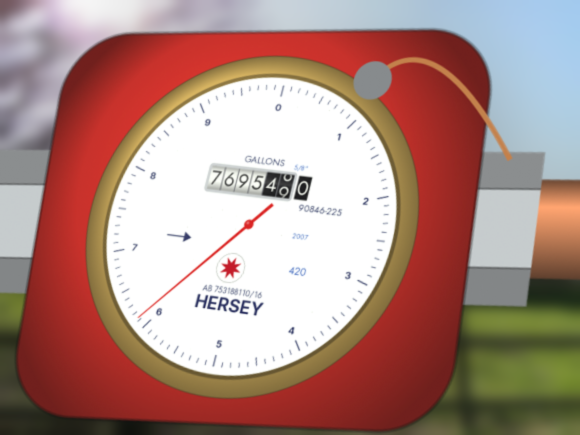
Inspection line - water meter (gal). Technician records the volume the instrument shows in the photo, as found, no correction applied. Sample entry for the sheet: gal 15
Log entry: gal 7695486.1
